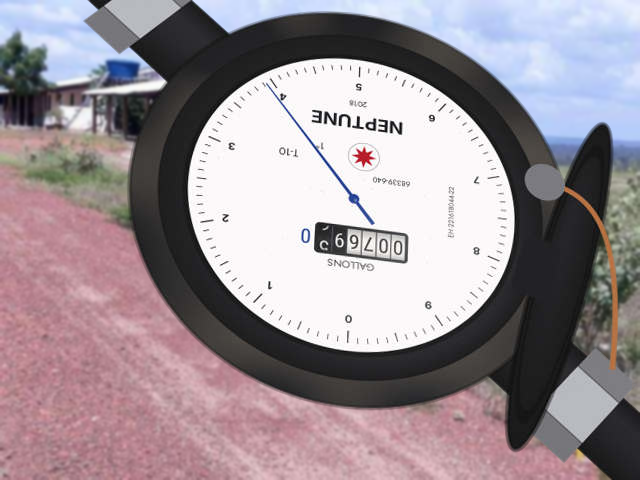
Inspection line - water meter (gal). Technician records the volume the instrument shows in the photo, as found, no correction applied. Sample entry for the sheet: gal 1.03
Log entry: gal 76953.9
